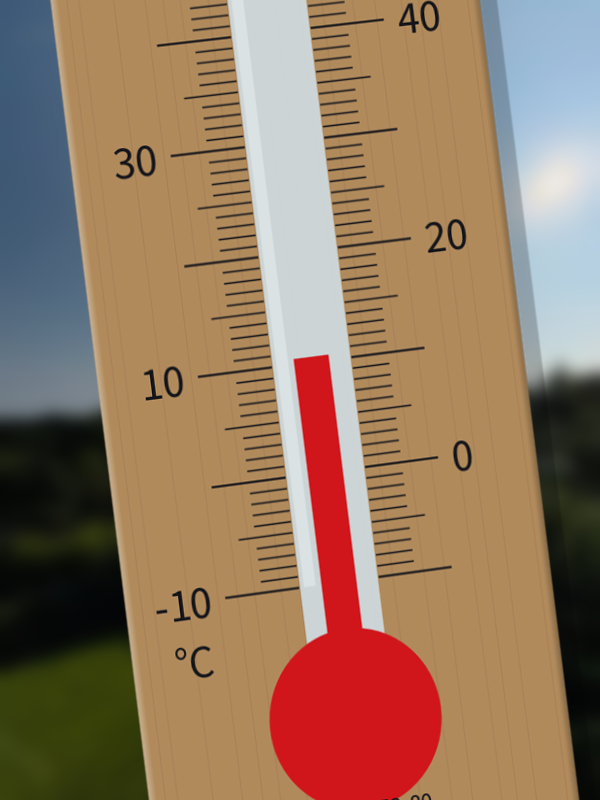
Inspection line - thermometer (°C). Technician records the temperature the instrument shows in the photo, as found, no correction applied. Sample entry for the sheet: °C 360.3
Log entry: °C 10.5
